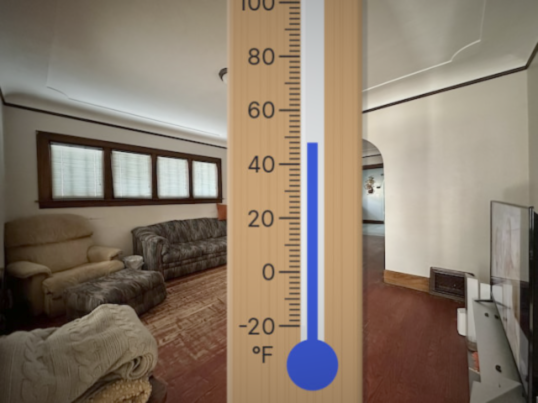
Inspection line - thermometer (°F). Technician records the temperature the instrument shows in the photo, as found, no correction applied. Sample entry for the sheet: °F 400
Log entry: °F 48
